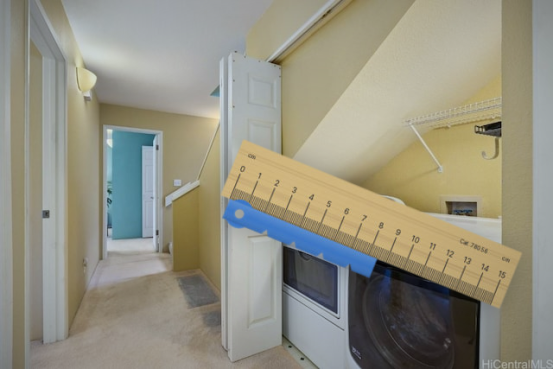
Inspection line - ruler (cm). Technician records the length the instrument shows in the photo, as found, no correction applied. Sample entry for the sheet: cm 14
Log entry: cm 8.5
